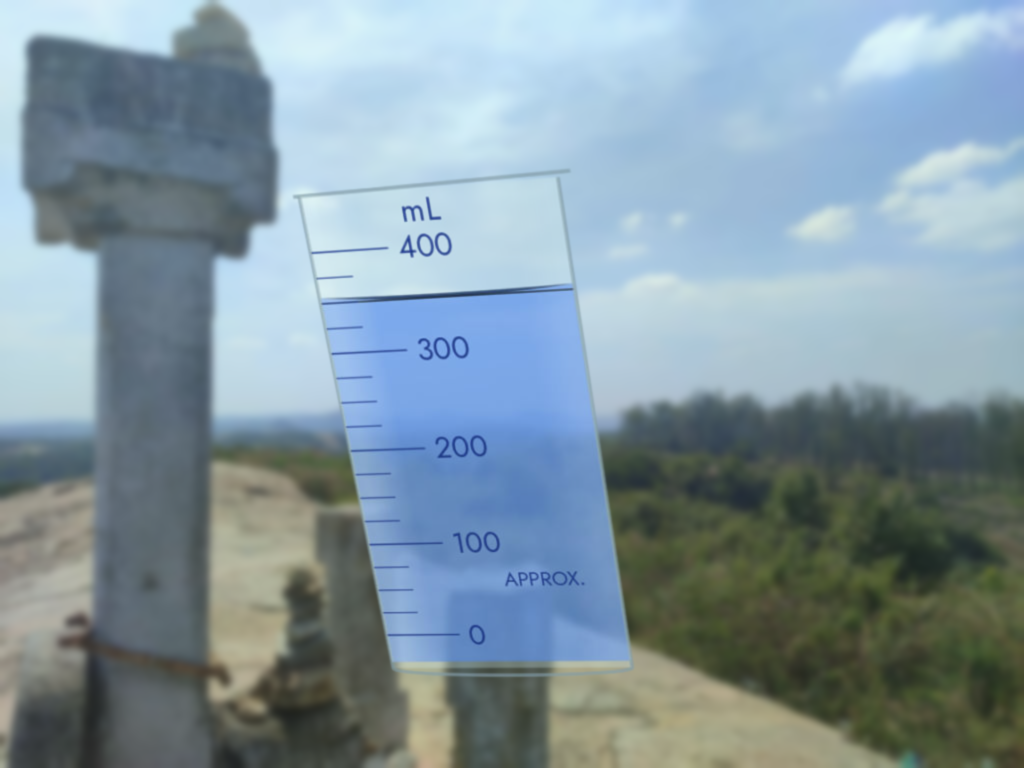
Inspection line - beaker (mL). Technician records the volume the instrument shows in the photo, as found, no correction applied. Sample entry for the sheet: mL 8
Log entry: mL 350
